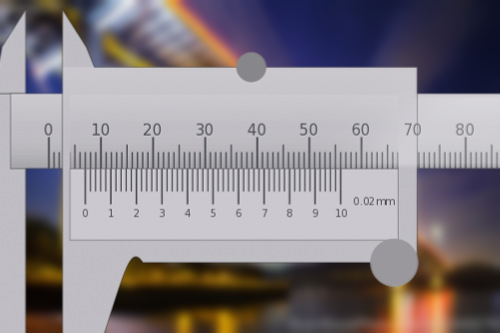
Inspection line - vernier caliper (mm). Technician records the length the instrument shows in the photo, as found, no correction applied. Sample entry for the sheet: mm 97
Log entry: mm 7.0
